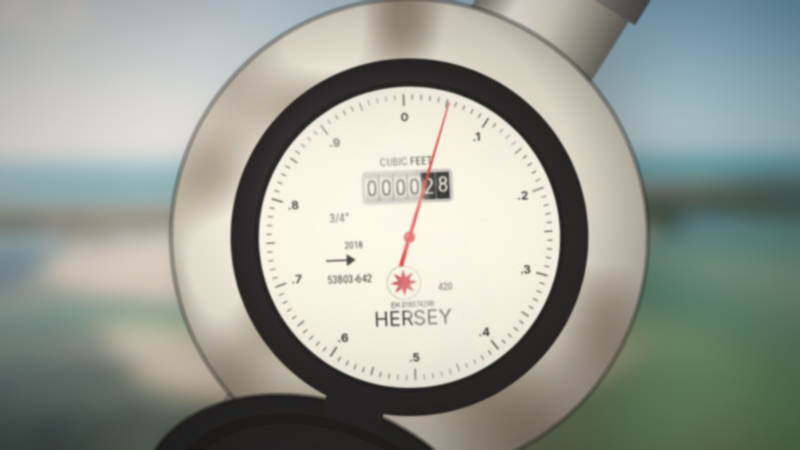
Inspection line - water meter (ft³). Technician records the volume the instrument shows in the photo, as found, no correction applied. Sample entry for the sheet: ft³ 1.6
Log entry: ft³ 28.05
